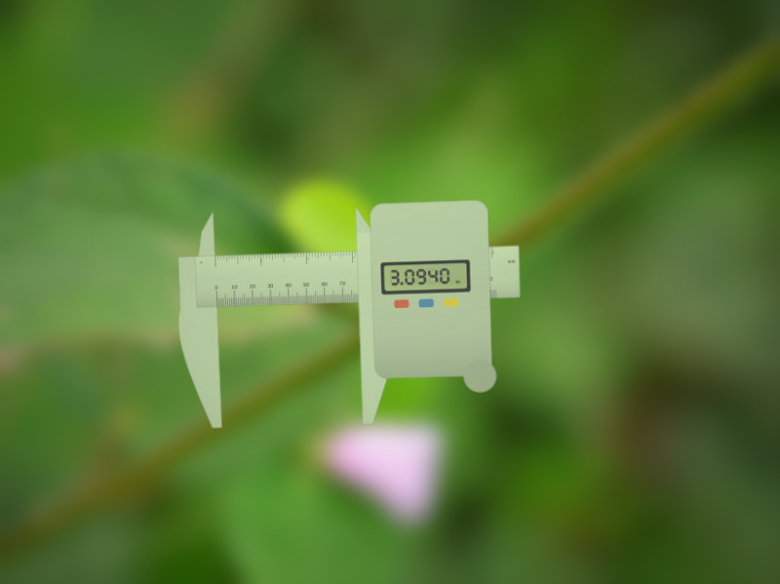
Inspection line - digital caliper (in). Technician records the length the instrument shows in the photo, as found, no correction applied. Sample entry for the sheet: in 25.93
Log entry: in 3.0940
